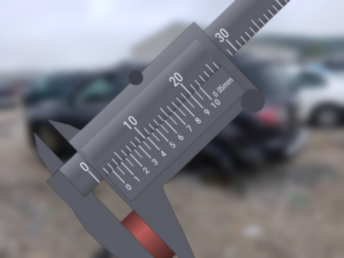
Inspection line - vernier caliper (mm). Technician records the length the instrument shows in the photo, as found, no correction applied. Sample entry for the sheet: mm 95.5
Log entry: mm 2.8
